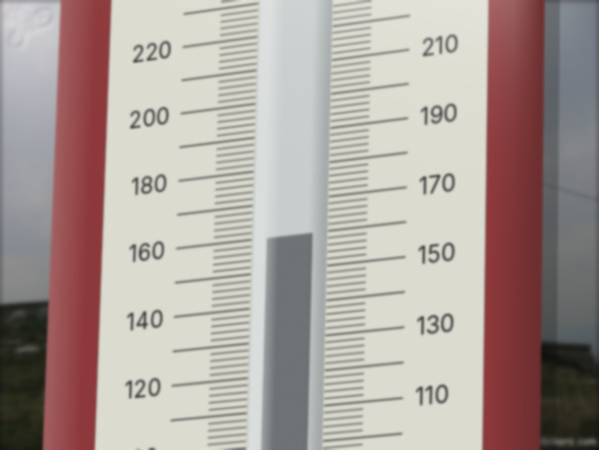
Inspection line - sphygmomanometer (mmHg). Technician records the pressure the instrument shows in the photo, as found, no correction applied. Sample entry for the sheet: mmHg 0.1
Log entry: mmHg 160
